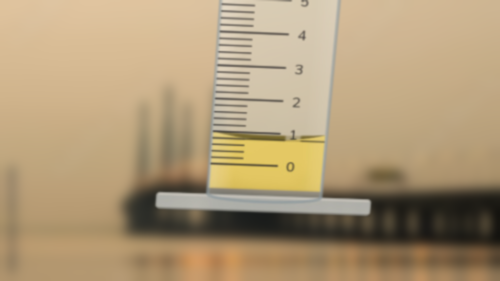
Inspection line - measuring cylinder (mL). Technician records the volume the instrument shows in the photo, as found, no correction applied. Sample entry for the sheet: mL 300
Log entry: mL 0.8
